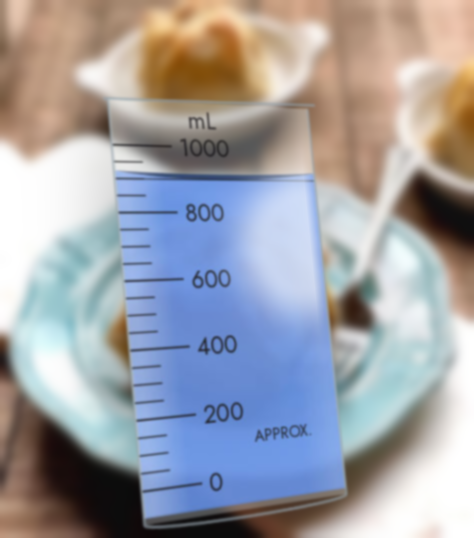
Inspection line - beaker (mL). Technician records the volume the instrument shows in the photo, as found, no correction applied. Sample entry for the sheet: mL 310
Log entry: mL 900
